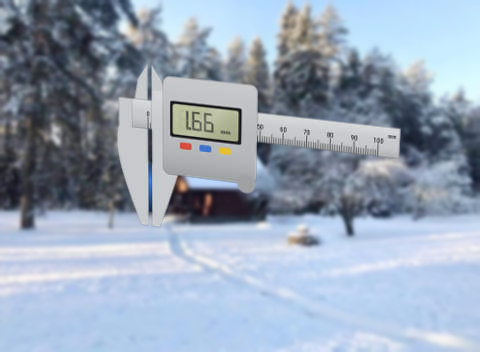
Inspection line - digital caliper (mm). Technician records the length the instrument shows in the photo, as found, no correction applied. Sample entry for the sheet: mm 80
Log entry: mm 1.66
